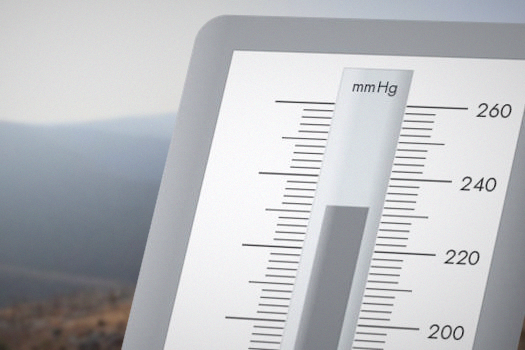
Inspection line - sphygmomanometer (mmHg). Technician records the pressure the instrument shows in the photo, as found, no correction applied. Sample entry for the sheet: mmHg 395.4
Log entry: mmHg 232
